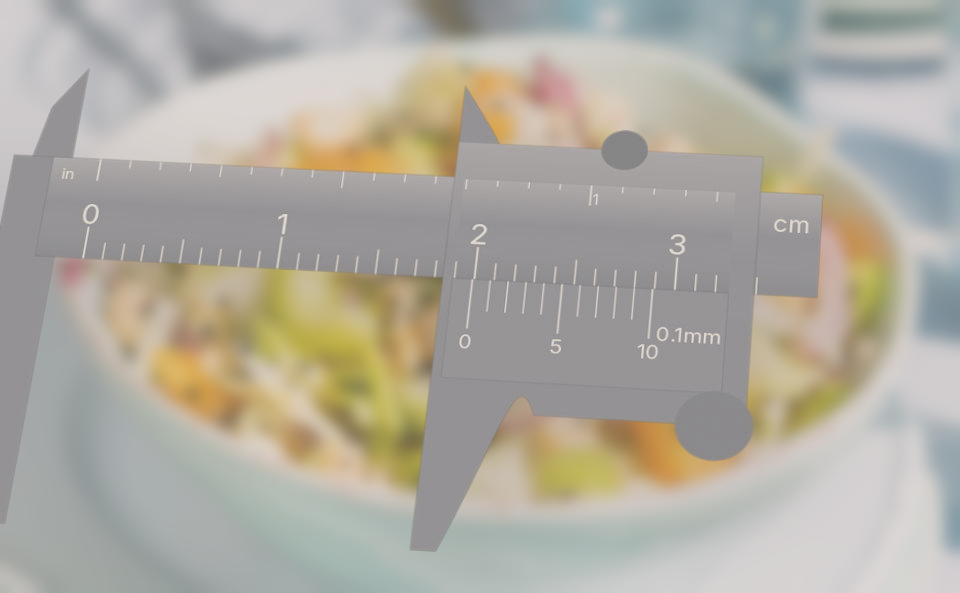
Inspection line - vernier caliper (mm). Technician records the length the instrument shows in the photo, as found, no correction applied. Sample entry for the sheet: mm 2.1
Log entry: mm 19.9
